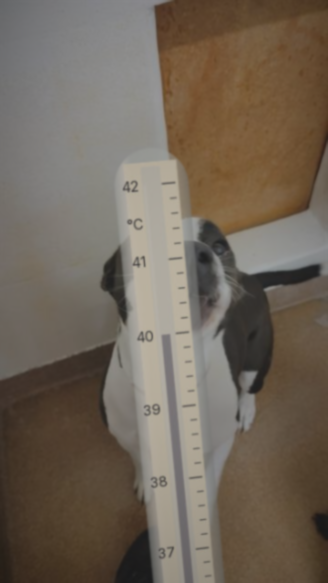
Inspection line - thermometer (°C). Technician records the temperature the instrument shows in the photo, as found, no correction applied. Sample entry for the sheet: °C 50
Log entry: °C 40
